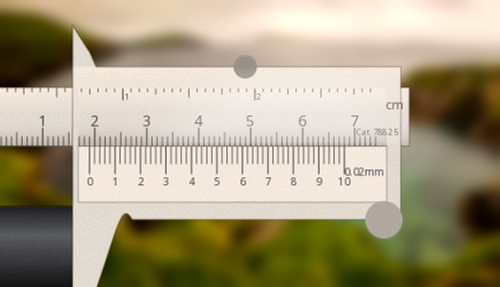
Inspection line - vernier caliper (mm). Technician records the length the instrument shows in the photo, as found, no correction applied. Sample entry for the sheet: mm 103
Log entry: mm 19.0
